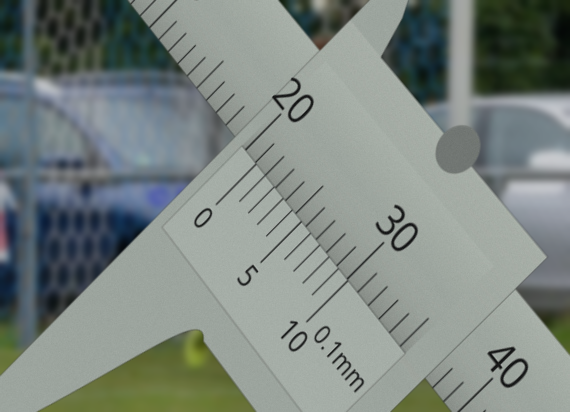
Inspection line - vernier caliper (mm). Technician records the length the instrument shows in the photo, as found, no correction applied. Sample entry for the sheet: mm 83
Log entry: mm 21.1
